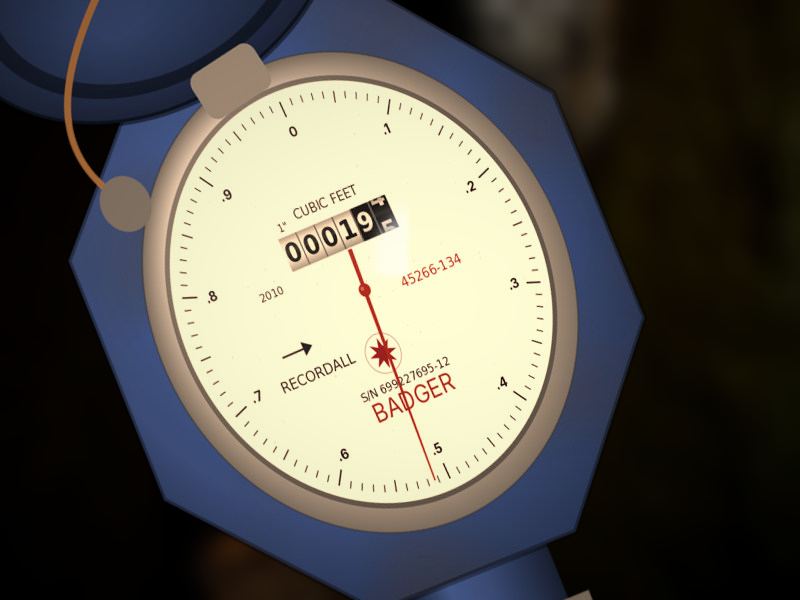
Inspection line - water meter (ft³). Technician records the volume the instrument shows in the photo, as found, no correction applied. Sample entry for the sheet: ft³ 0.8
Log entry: ft³ 194.51
